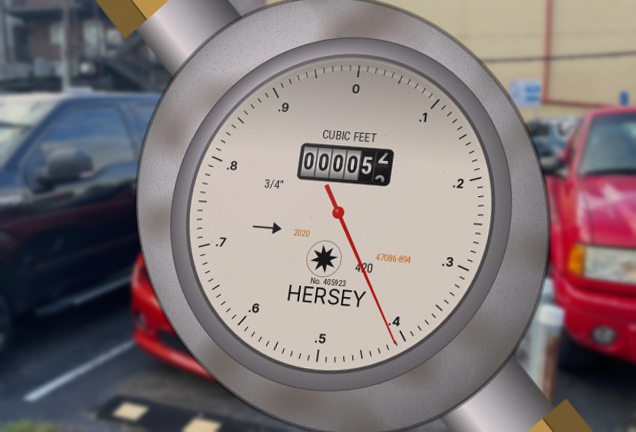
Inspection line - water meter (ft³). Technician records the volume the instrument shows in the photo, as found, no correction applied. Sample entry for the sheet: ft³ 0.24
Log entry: ft³ 52.41
